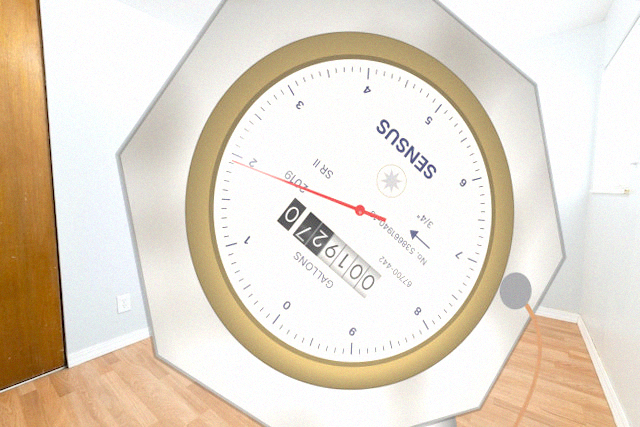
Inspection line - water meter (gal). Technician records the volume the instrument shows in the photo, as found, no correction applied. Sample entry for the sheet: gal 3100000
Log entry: gal 19271.9
